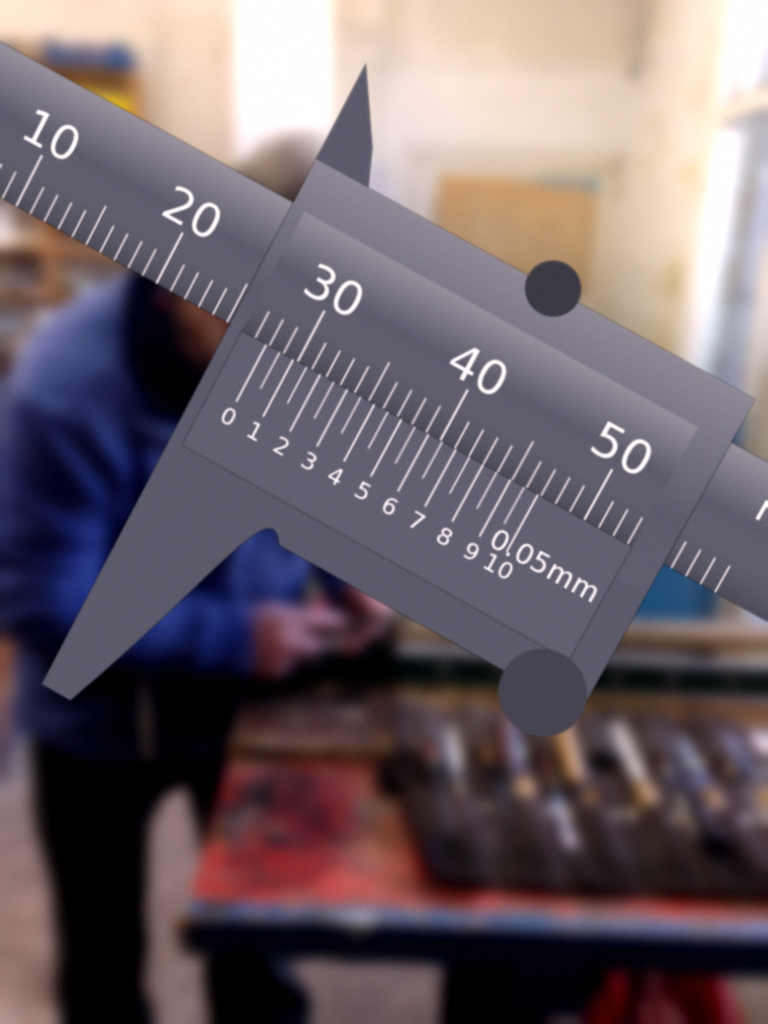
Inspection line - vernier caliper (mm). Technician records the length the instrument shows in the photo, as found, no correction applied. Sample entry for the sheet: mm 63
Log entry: mm 27.8
